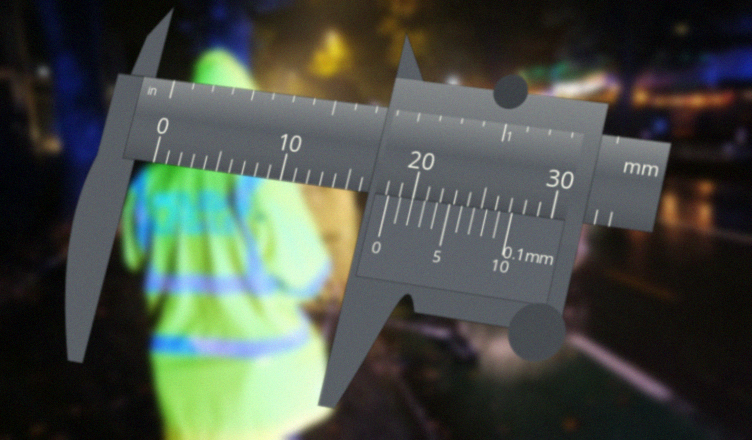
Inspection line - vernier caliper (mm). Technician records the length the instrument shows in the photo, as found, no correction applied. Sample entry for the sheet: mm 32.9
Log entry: mm 18.2
